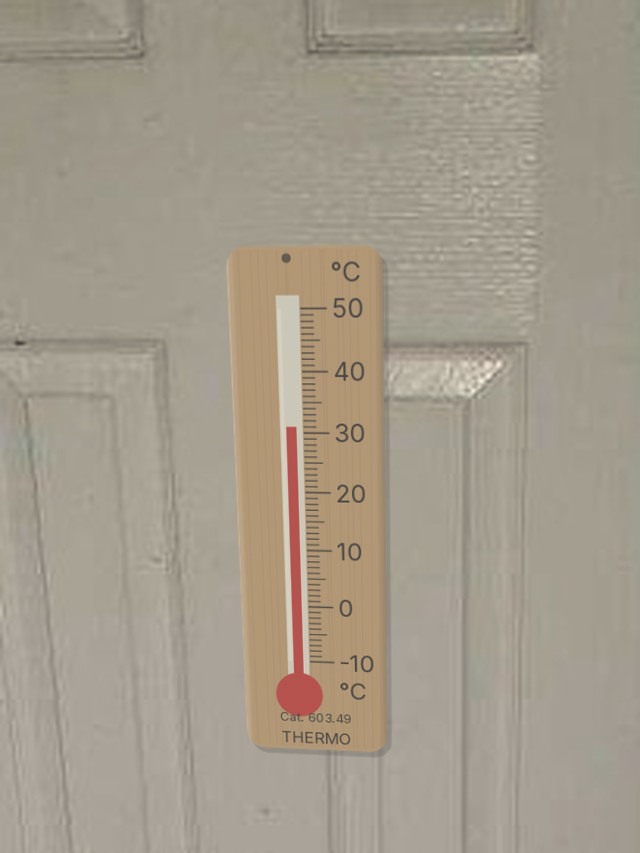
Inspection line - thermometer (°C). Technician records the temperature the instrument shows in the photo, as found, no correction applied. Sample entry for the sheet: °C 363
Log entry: °C 31
